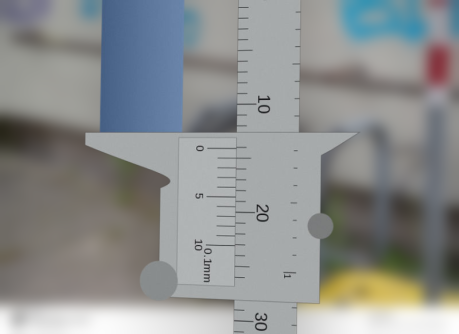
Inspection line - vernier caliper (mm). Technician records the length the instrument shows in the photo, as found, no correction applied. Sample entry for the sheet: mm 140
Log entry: mm 14.1
